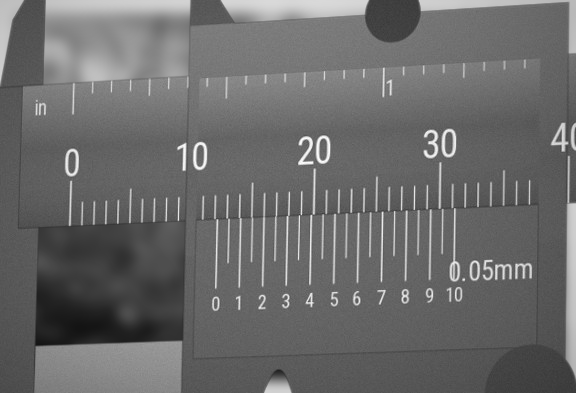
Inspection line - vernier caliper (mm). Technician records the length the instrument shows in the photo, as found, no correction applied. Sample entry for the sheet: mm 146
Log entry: mm 12.2
